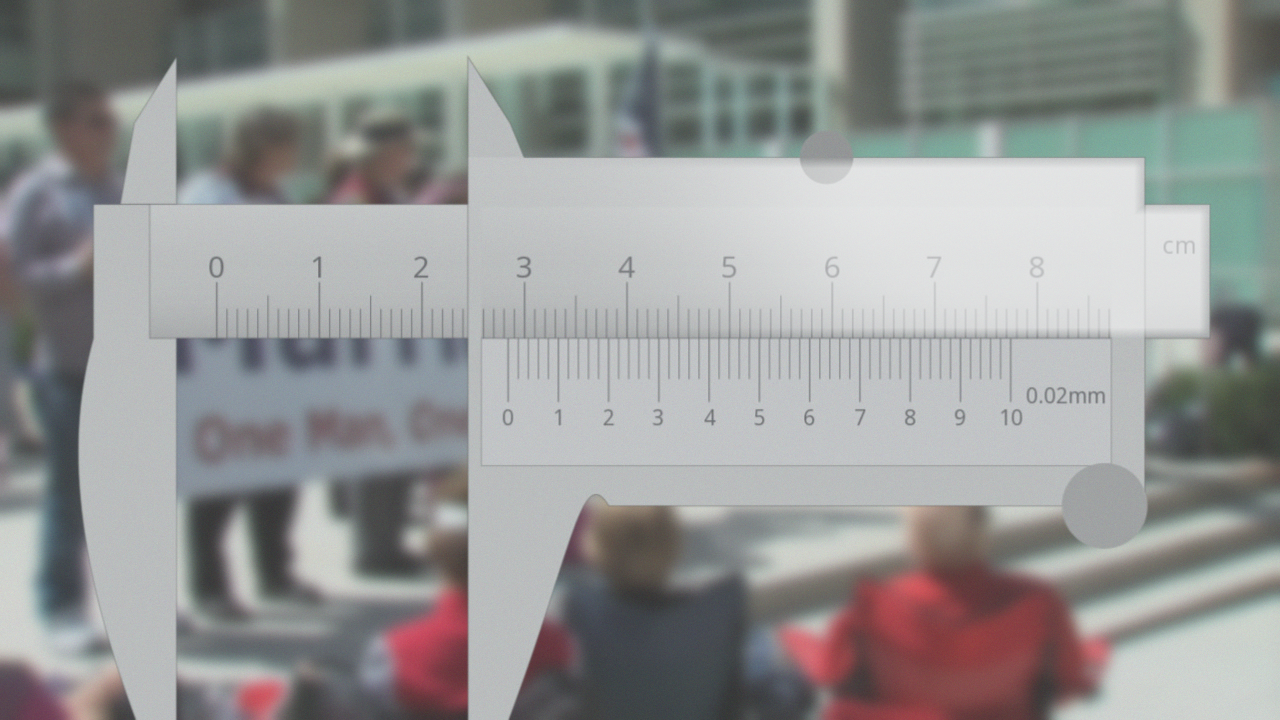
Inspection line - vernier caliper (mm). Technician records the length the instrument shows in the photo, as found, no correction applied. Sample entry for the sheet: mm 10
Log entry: mm 28.4
